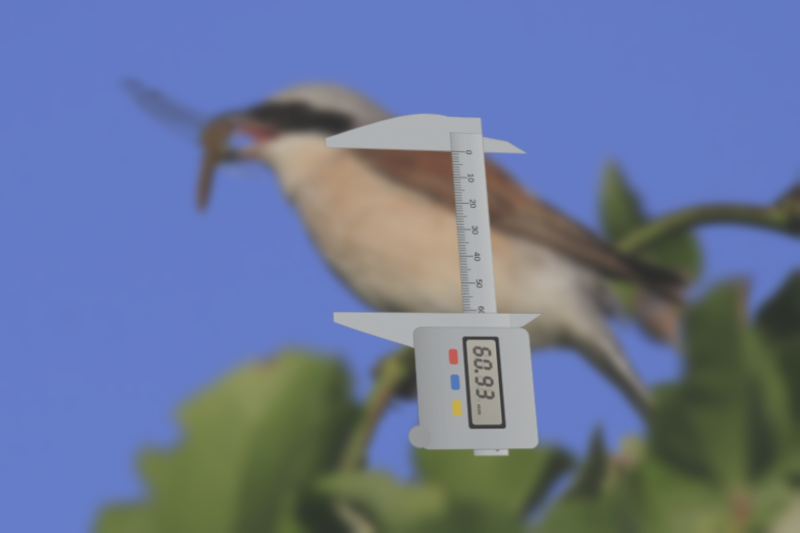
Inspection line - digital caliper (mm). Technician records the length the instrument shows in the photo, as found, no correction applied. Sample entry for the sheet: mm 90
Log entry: mm 60.93
